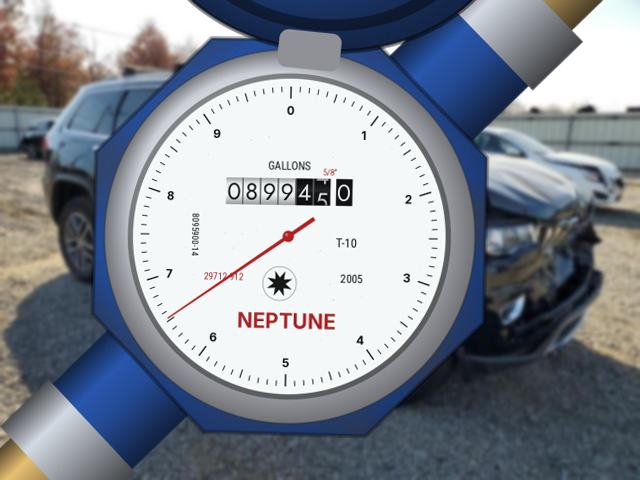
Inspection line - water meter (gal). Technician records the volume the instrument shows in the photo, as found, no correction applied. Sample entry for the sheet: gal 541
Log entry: gal 899446.5
